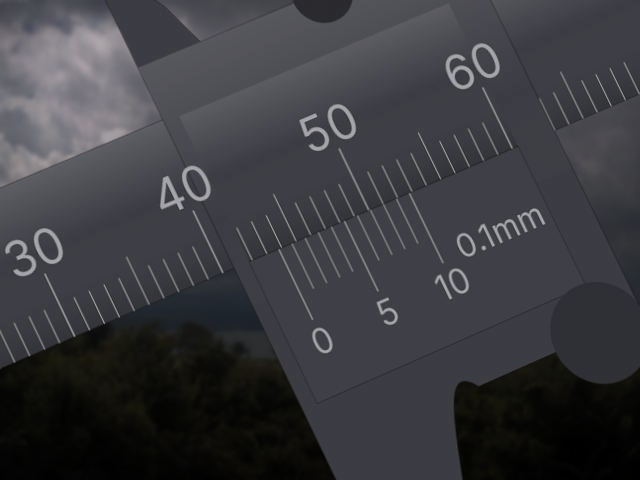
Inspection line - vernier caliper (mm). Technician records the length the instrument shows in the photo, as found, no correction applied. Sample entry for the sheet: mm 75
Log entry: mm 43.8
